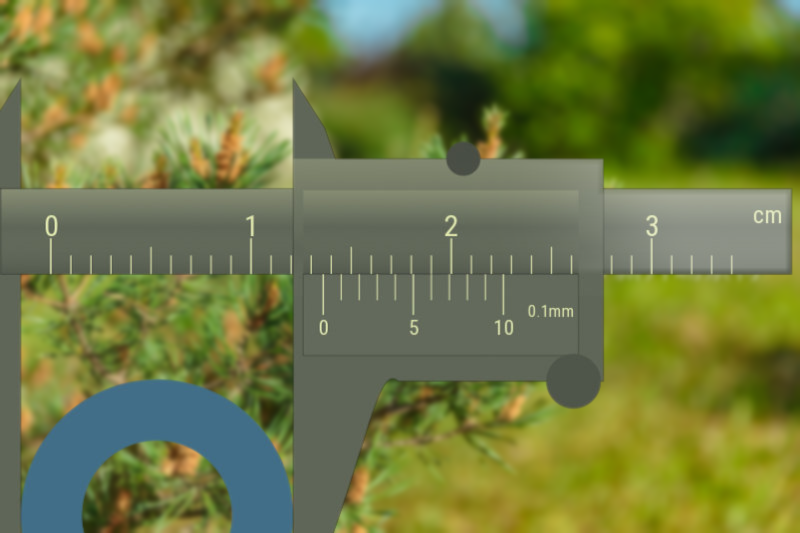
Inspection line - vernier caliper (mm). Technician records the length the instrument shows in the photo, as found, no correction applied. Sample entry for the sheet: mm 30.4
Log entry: mm 13.6
